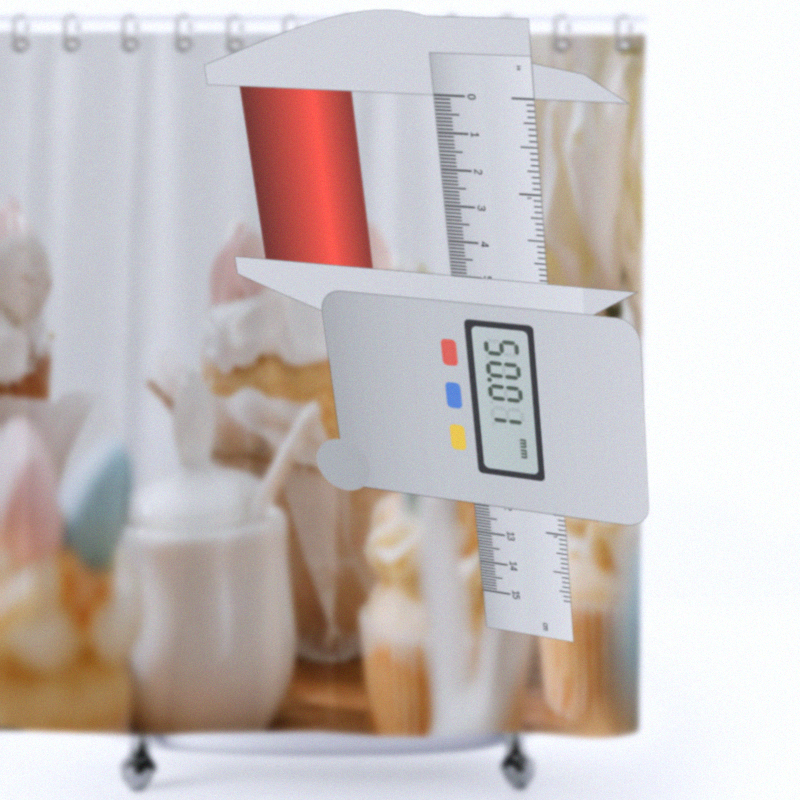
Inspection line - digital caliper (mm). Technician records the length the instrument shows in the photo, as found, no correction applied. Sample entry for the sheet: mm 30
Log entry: mm 50.01
